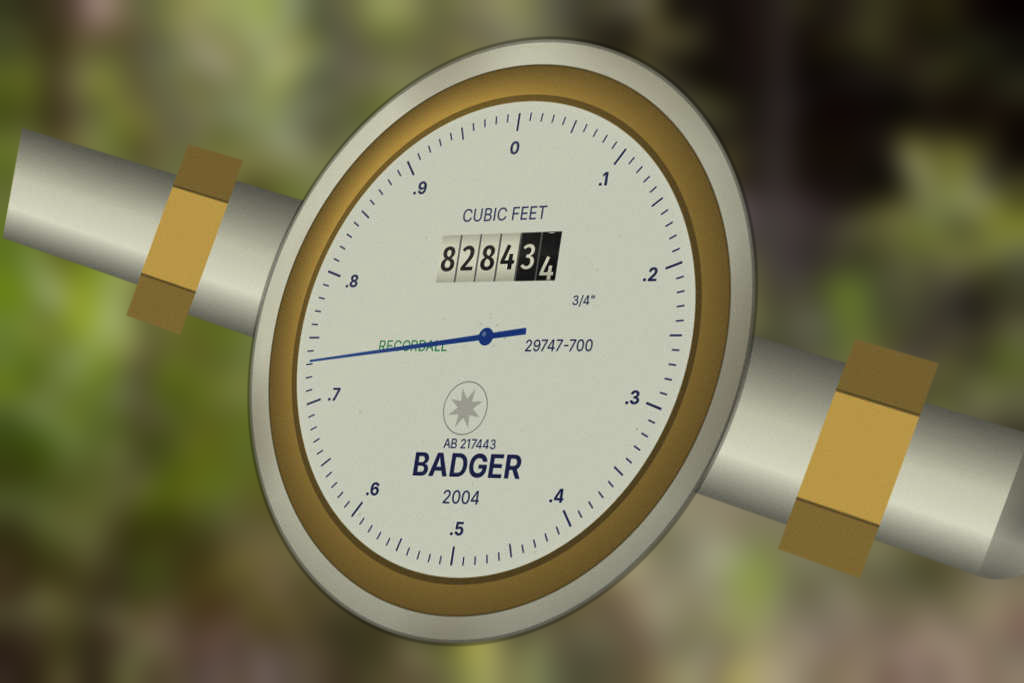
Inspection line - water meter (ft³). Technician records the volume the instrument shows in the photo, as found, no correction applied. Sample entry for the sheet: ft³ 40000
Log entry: ft³ 828433.73
